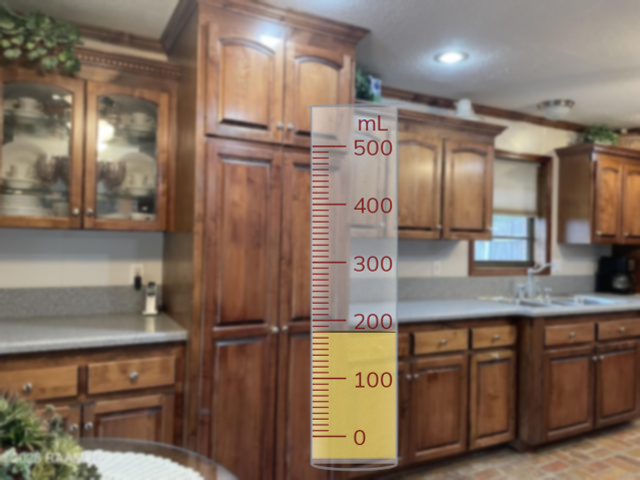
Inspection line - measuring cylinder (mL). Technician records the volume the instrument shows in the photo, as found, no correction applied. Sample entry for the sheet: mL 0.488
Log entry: mL 180
